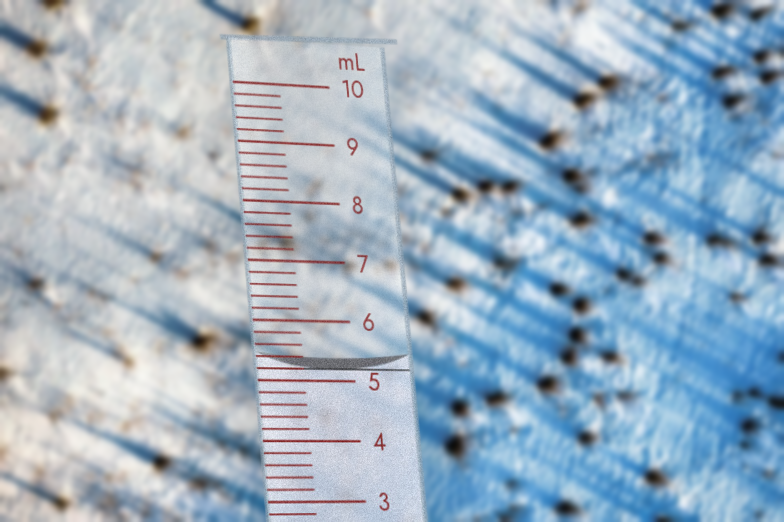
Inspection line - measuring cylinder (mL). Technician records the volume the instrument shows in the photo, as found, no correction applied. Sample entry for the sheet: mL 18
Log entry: mL 5.2
